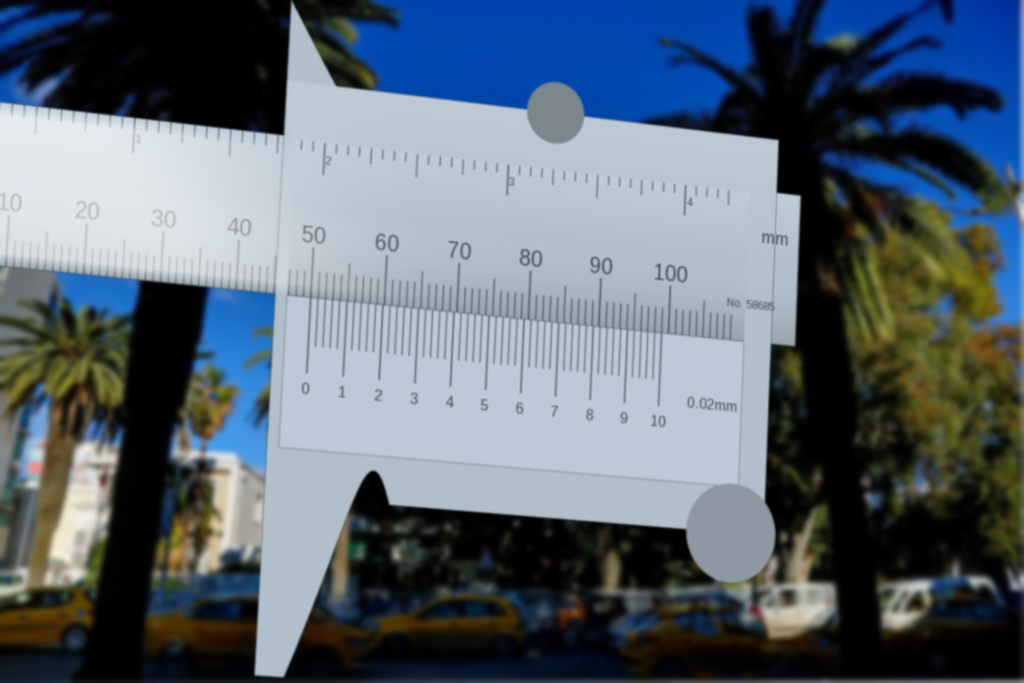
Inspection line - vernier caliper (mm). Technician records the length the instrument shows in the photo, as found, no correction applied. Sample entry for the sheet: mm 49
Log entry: mm 50.0
